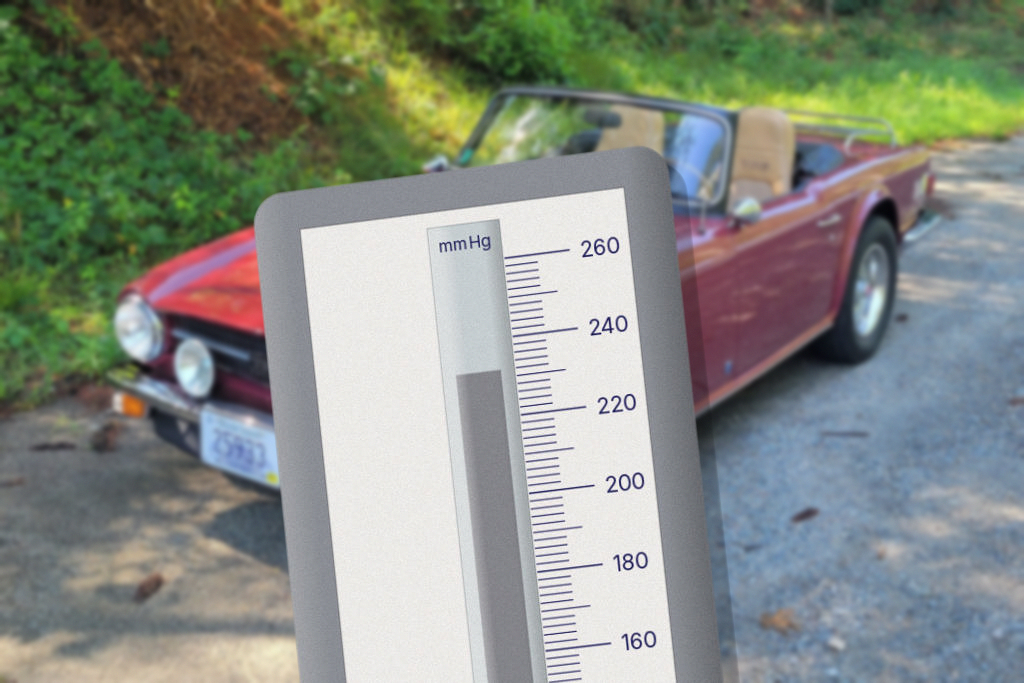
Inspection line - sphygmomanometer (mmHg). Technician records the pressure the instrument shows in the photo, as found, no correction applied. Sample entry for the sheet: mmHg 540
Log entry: mmHg 232
